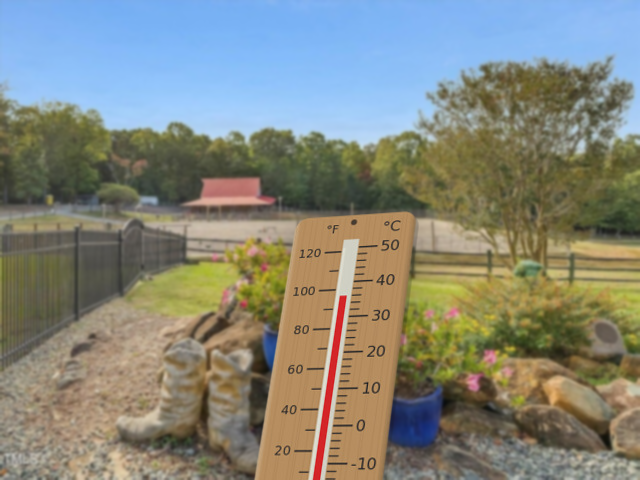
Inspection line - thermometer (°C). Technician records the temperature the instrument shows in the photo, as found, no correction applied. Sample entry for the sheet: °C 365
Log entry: °C 36
